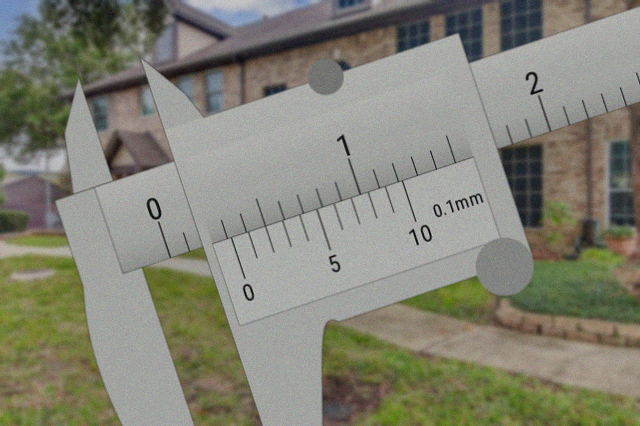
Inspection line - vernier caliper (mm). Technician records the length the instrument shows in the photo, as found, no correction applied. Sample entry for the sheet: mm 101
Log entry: mm 3.2
